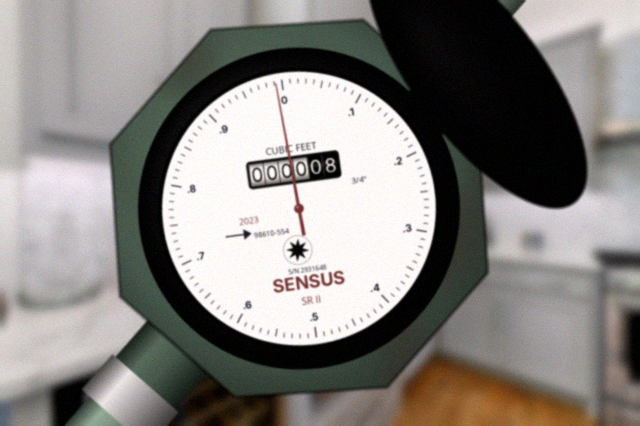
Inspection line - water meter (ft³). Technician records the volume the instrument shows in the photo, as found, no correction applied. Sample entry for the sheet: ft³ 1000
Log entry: ft³ 7.99
